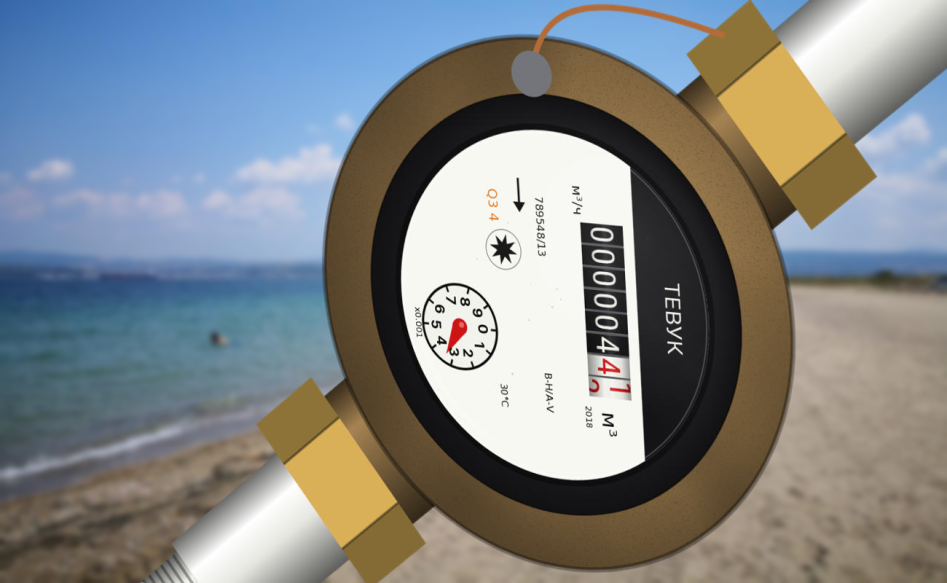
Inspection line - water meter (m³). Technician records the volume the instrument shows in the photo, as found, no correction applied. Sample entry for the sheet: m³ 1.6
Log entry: m³ 4.413
